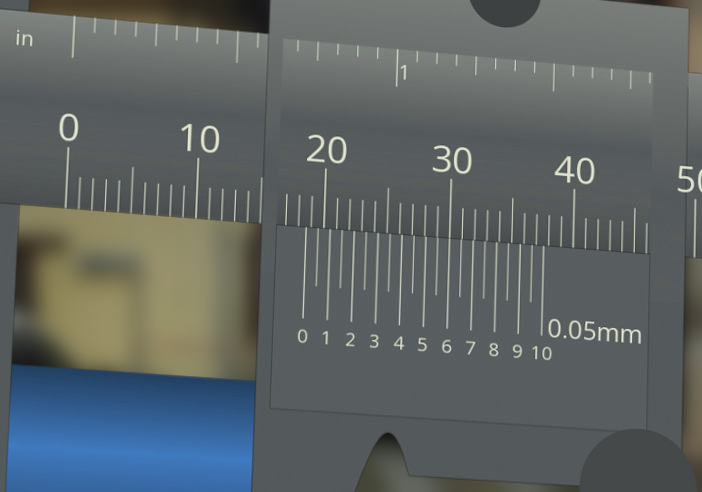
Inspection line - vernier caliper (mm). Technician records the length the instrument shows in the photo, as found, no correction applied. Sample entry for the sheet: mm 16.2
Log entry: mm 18.6
